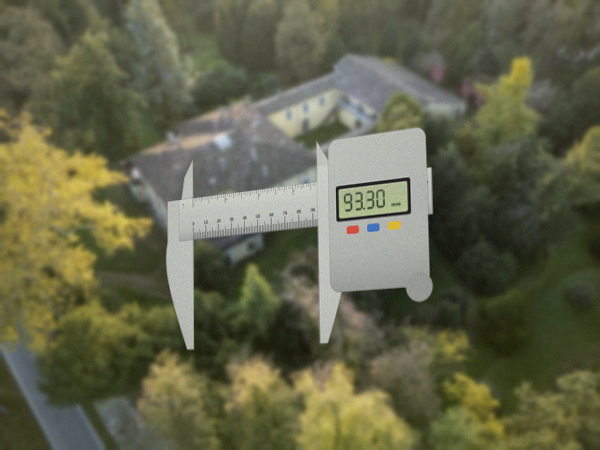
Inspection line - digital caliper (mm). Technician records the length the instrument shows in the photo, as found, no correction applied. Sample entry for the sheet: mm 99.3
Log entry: mm 93.30
